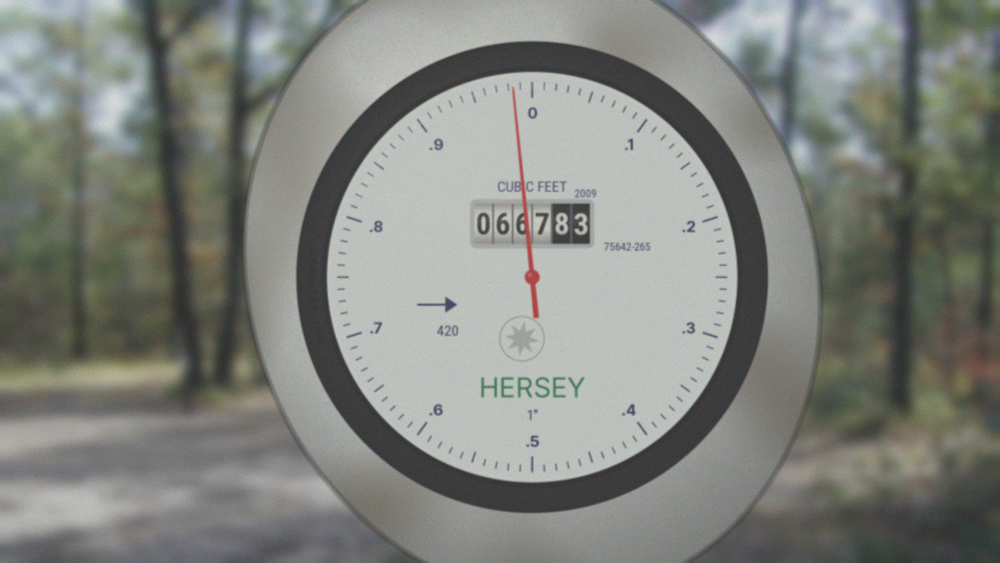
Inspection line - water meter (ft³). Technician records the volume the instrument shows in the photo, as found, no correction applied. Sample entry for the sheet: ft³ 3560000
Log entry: ft³ 66782.98
